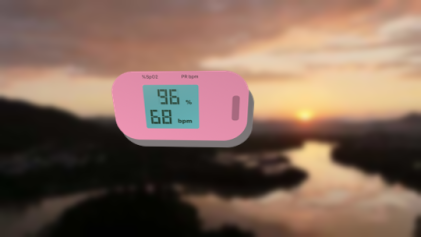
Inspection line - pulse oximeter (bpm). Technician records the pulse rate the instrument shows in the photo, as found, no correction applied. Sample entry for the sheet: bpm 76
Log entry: bpm 68
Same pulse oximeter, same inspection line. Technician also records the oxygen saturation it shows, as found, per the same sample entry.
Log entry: % 96
